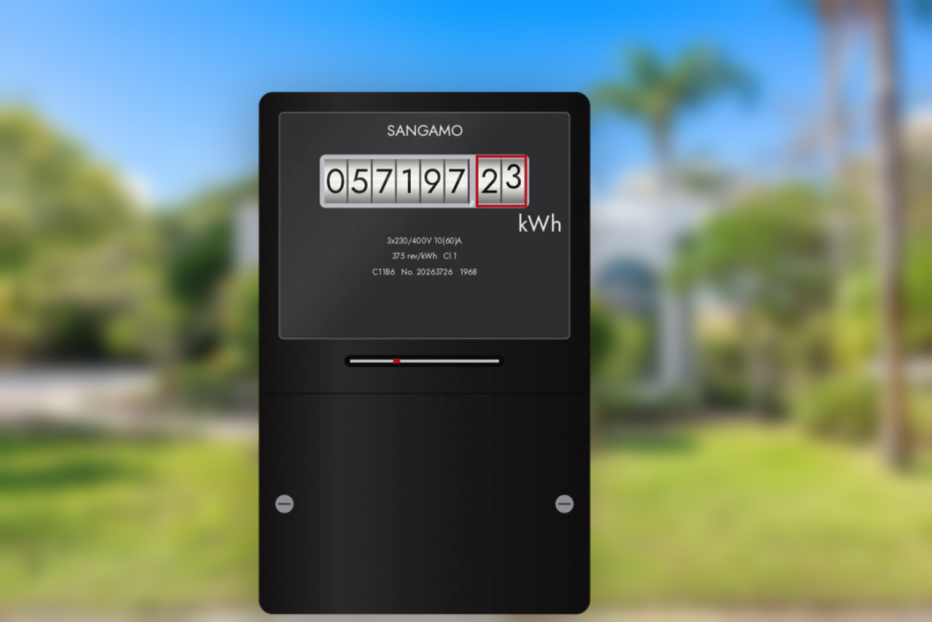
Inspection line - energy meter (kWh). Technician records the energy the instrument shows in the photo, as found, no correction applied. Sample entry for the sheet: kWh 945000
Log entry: kWh 57197.23
